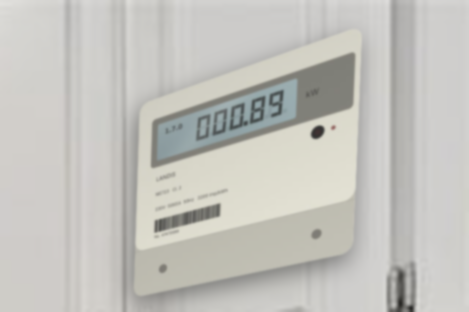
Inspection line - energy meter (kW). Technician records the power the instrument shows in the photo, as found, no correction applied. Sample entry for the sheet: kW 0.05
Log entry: kW 0.89
